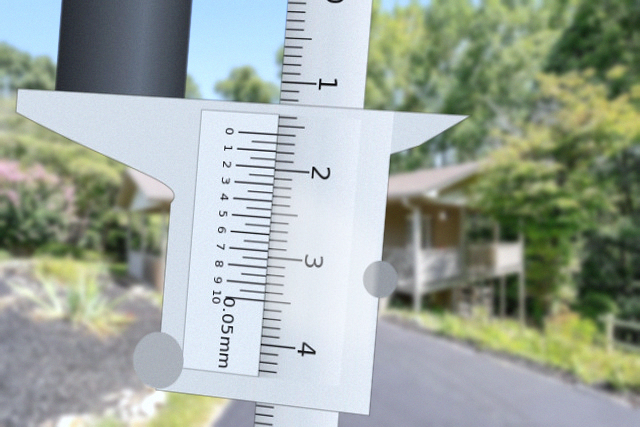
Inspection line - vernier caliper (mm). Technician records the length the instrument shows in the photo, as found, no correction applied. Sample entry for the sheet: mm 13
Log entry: mm 16.0
